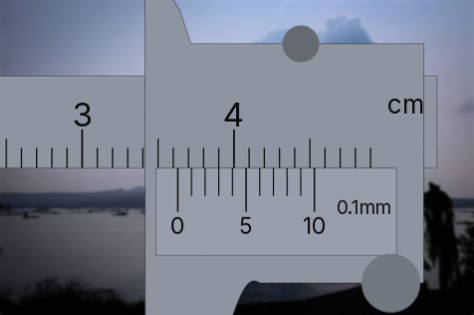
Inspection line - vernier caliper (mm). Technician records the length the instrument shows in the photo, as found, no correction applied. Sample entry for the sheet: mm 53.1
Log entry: mm 36.3
